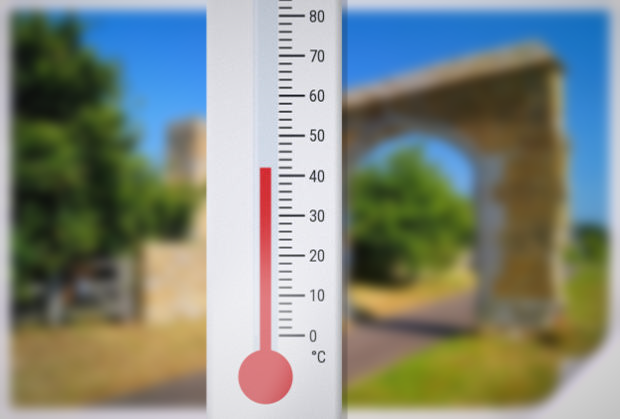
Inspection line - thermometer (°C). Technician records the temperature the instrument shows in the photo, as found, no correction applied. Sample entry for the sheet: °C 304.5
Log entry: °C 42
